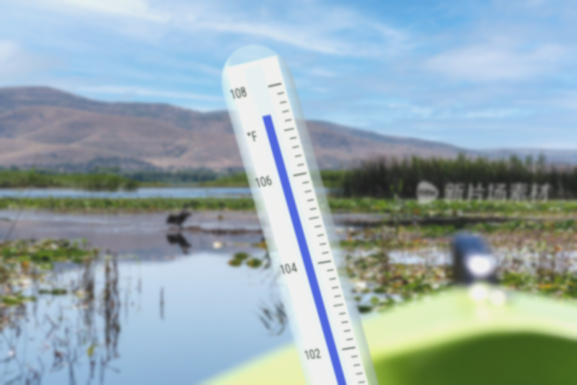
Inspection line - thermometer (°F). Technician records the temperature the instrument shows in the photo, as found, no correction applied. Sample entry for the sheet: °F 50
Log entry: °F 107.4
